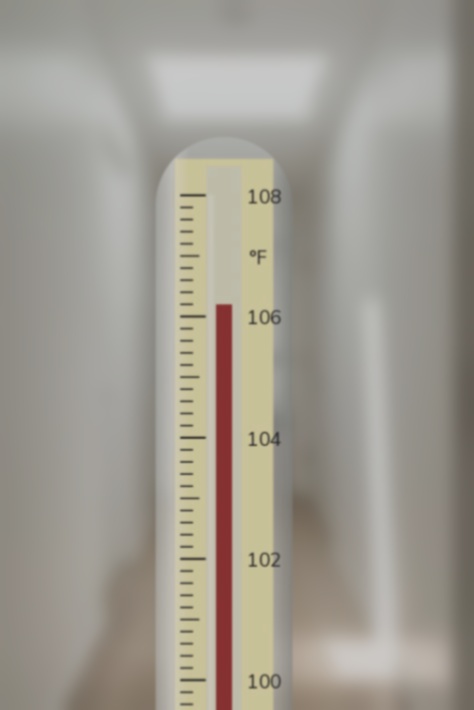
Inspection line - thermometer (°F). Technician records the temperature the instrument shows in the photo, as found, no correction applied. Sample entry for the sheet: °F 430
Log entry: °F 106.2
